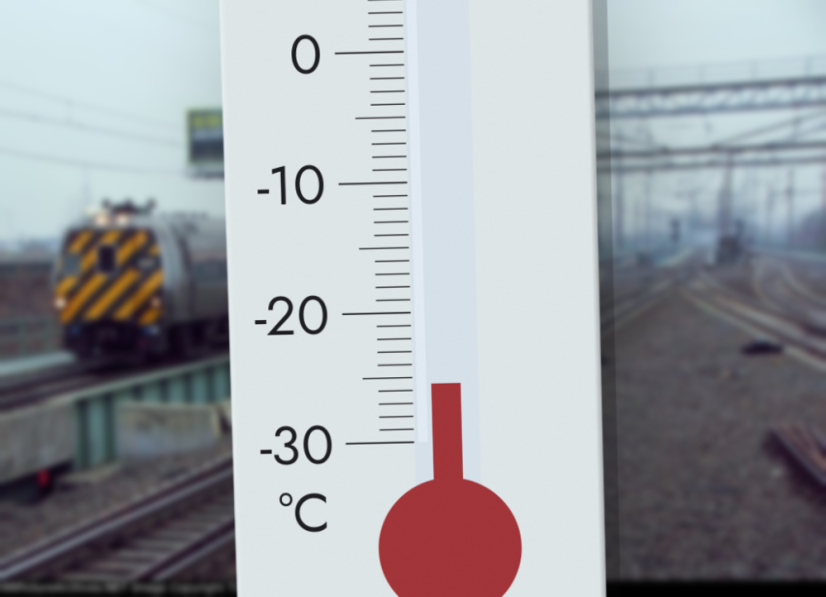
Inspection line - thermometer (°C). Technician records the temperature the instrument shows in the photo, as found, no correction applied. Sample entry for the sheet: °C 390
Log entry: °C -25.5
